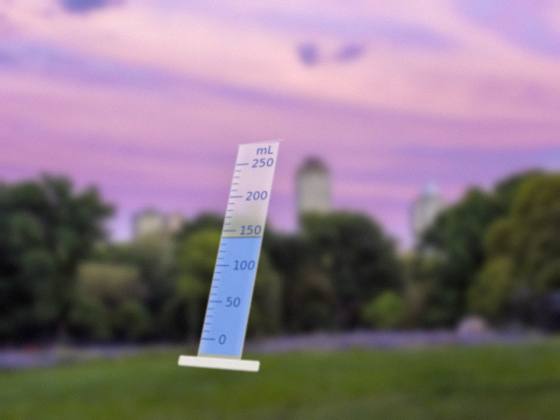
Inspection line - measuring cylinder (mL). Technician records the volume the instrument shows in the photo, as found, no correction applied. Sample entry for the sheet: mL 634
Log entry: mL 140
